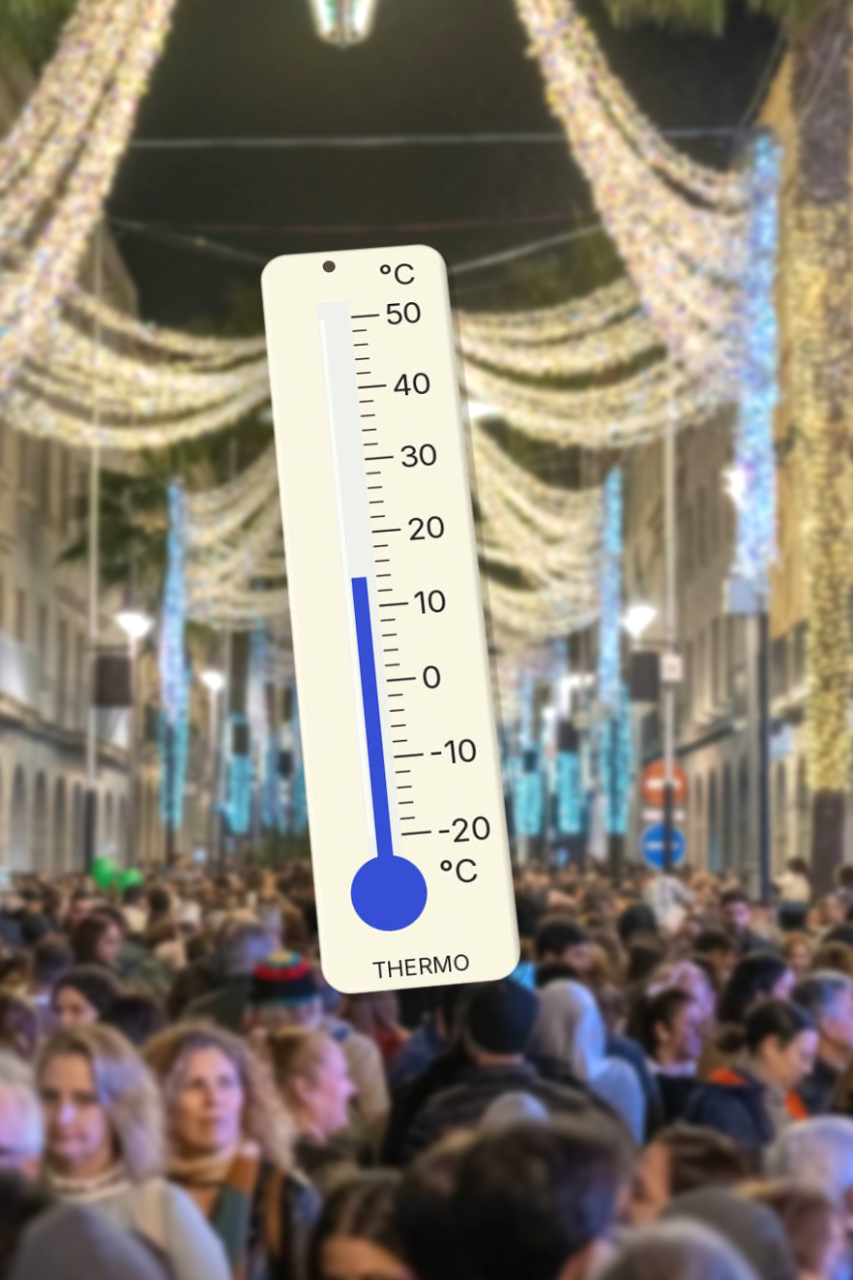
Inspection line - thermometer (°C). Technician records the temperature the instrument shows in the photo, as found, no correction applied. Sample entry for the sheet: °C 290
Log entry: °C 14
